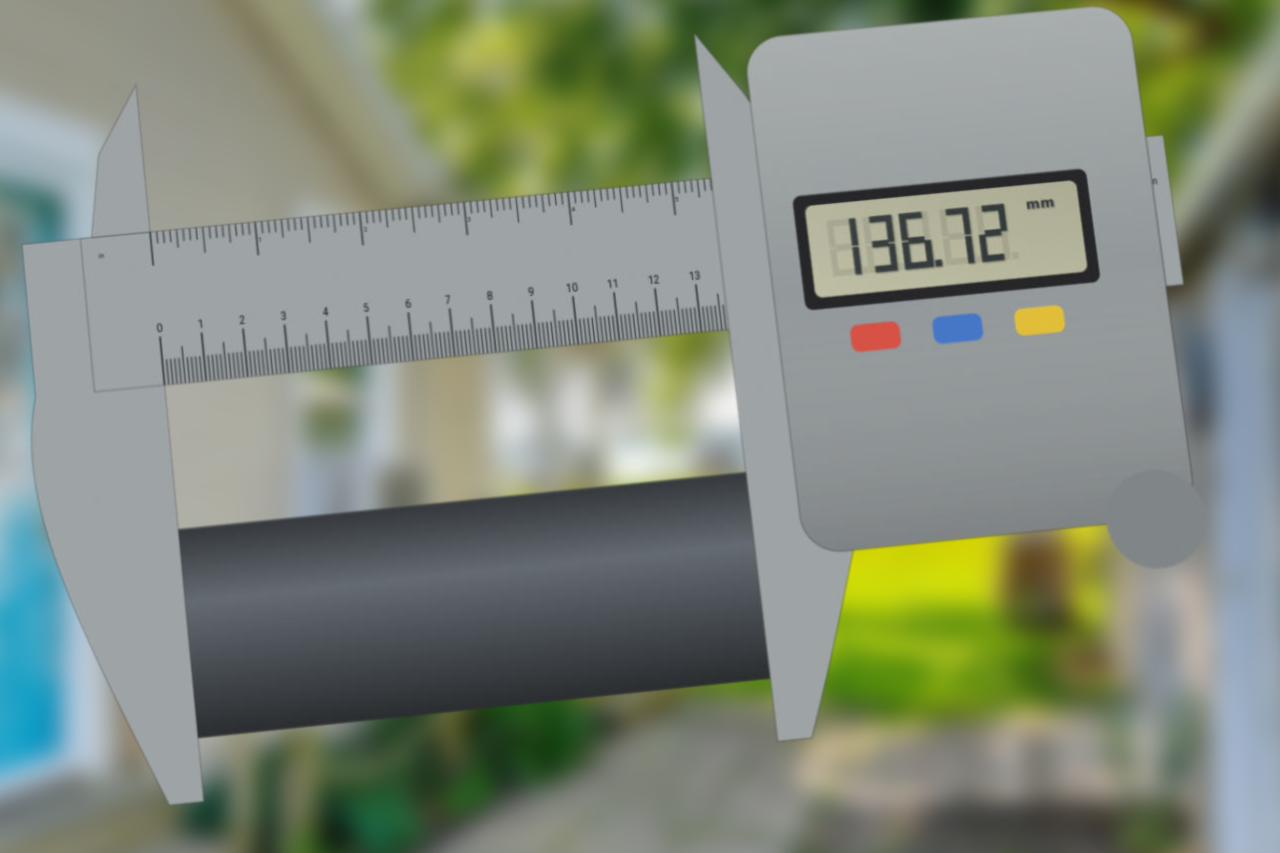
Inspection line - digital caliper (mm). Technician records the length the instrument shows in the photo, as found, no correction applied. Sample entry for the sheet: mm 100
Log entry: mm 136.72
